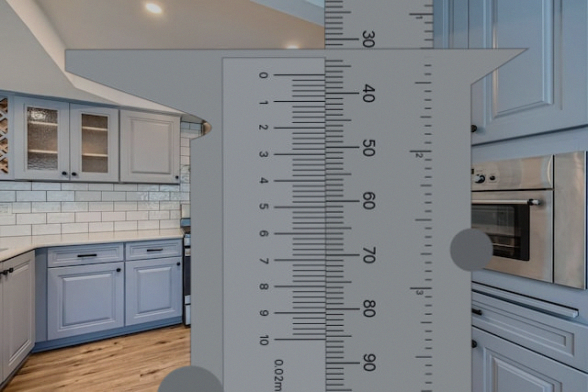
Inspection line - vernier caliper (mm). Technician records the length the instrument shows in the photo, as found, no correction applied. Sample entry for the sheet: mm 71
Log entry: mm 36.6
